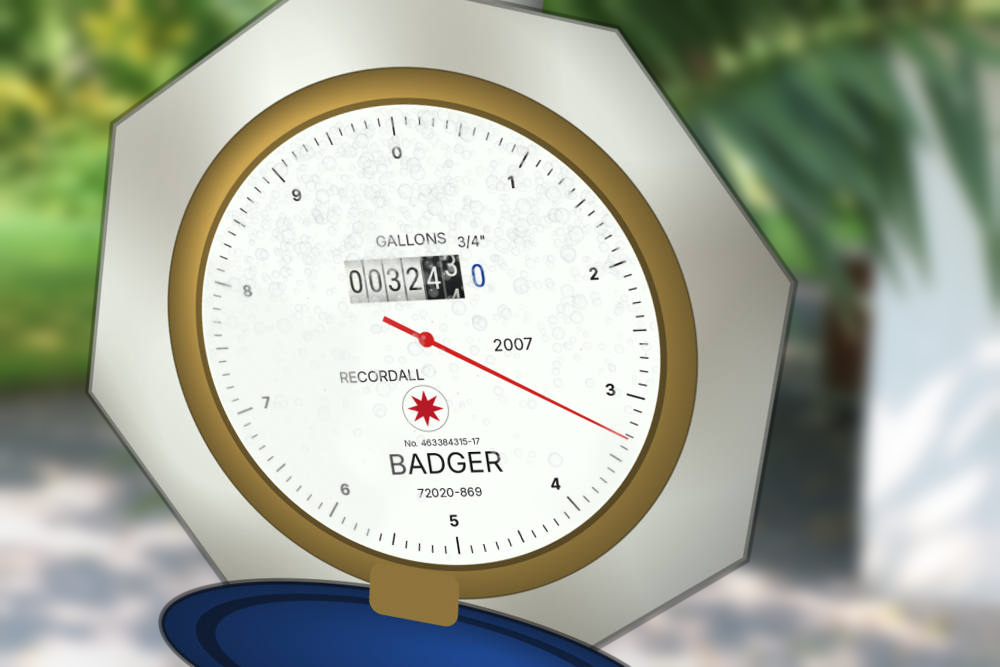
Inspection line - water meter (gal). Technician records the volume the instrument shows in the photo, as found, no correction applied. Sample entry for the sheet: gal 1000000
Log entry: gal 32433.3
